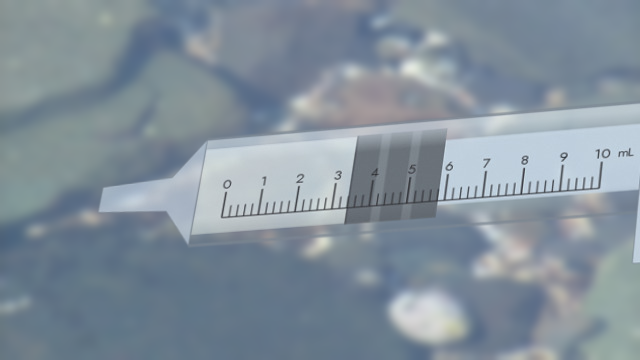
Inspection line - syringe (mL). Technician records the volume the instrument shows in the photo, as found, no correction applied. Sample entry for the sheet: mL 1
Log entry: mL 3.4
